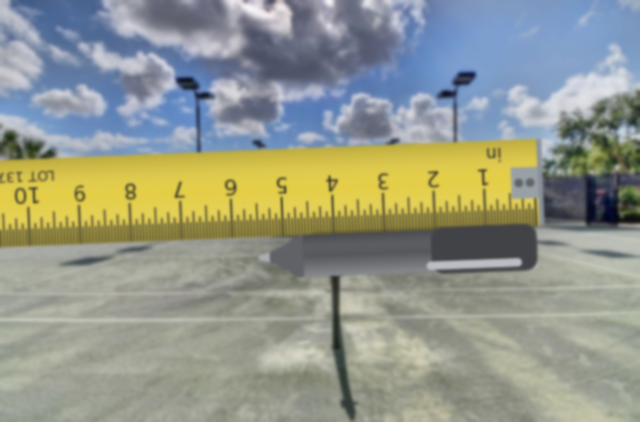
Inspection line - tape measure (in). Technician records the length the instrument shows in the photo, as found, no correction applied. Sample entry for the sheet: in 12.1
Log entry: in 5.5
